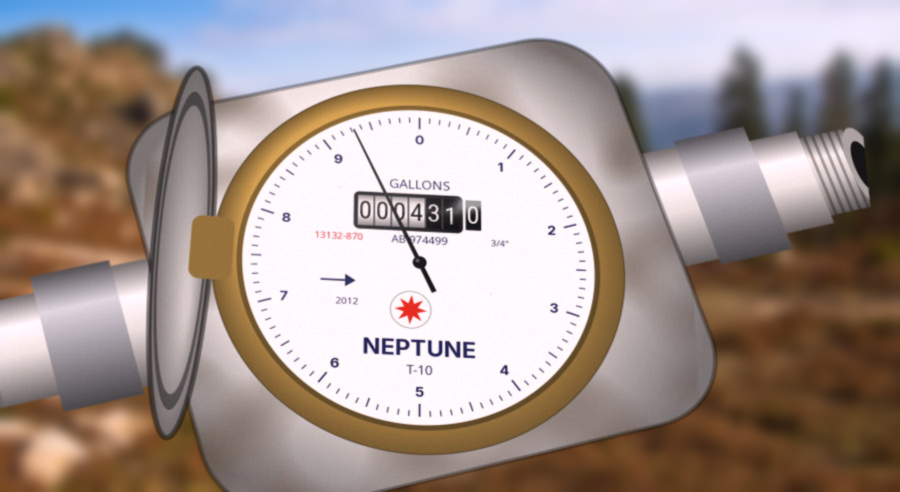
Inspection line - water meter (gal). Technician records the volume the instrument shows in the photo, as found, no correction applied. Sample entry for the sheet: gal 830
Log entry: gal 4309.3
